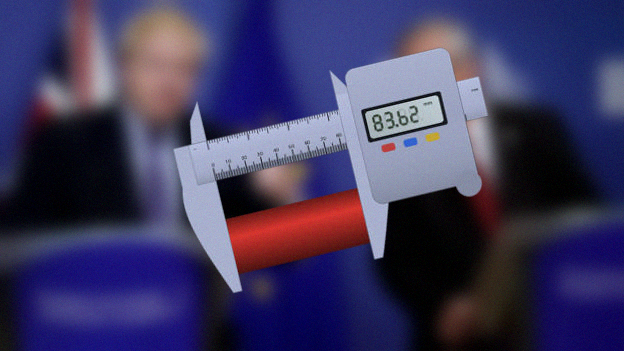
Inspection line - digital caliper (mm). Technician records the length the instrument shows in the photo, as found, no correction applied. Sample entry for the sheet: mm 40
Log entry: mm 83.62
